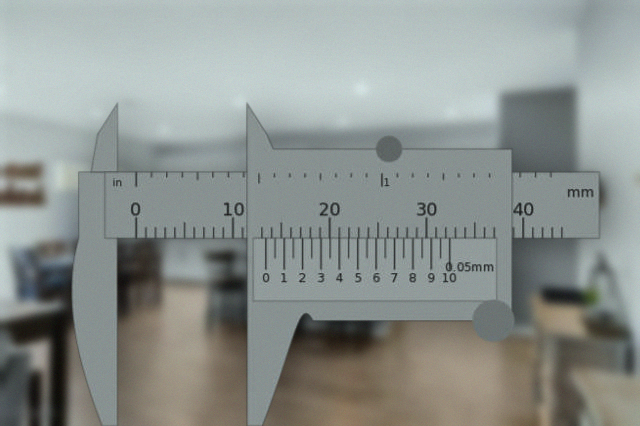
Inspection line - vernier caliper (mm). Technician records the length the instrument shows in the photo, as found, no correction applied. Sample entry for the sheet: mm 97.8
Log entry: mm 13.4
